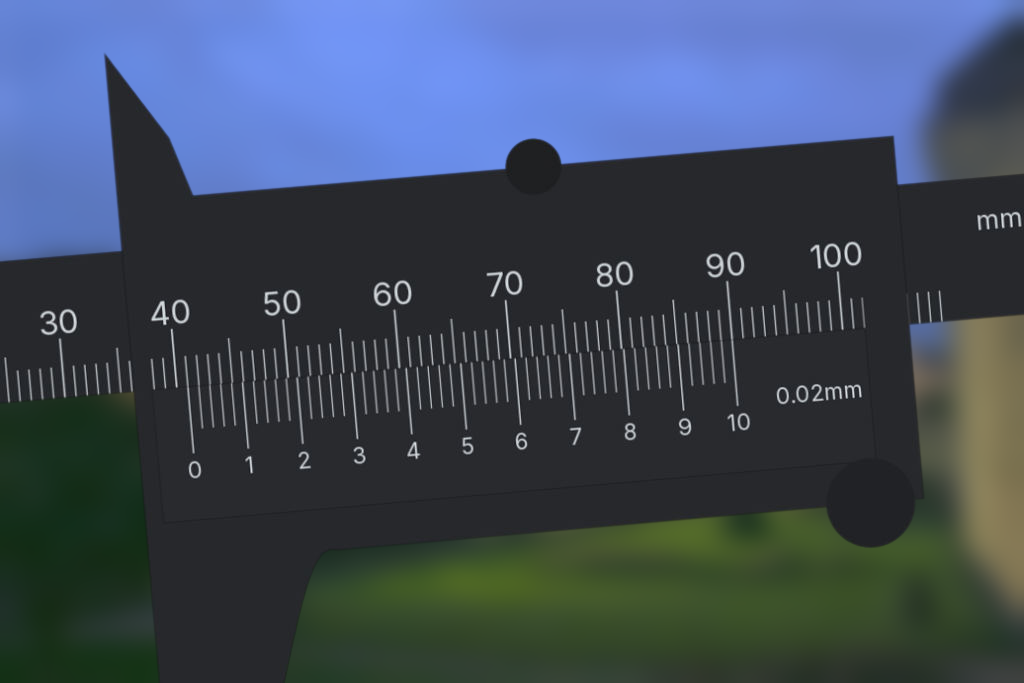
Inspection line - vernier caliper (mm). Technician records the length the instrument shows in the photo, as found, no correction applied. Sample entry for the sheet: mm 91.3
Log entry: mm 41.0
